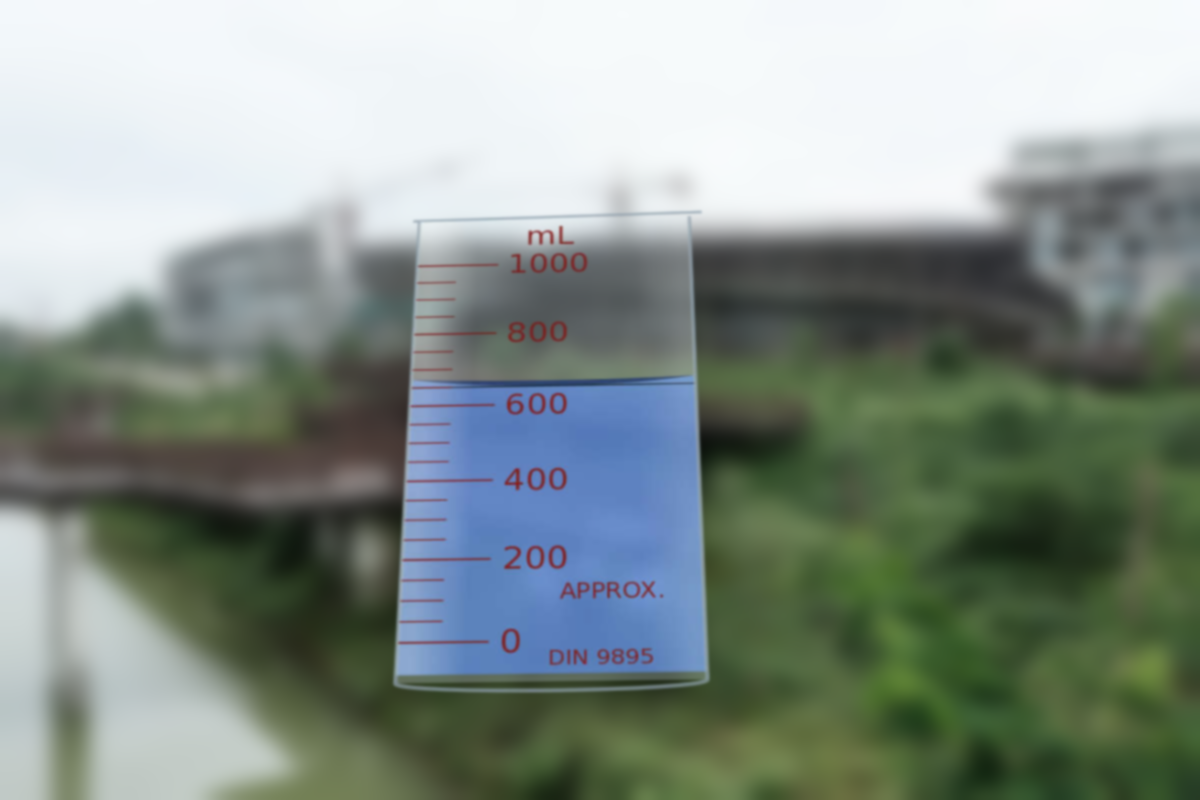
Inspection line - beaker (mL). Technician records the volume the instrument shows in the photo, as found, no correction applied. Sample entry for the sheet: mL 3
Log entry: mL 650
